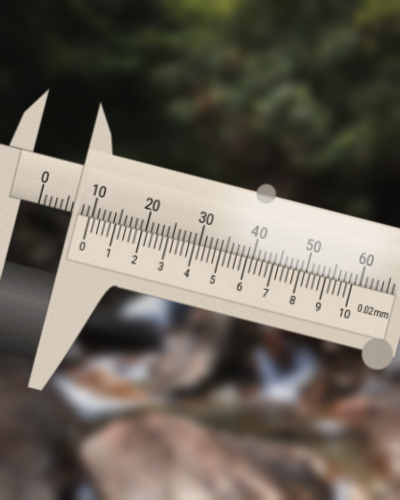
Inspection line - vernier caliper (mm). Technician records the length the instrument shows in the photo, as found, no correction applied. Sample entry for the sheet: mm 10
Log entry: mm 9.5
